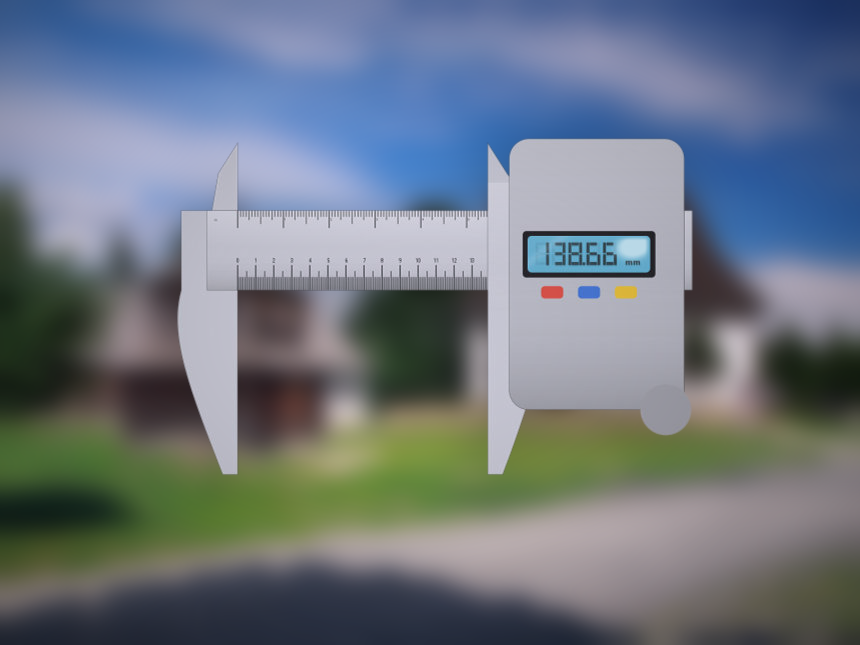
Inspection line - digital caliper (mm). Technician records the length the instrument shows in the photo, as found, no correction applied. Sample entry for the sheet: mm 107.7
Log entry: mm 138.66
